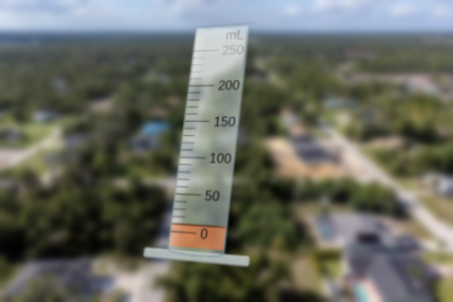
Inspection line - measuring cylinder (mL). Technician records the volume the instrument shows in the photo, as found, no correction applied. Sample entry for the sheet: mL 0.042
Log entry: mL 10
